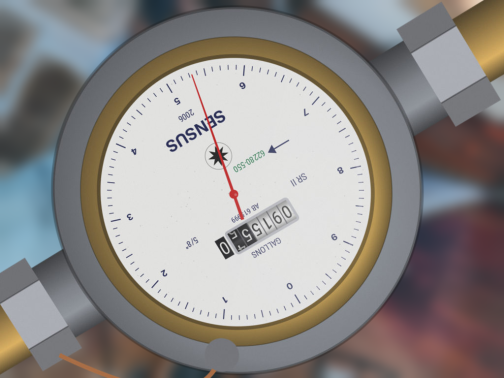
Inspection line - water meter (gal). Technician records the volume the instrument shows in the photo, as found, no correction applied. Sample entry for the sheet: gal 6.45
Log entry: gal 915545.3
